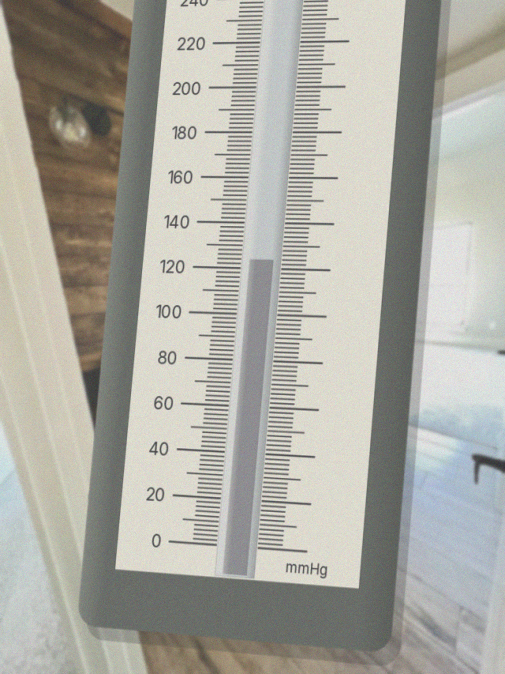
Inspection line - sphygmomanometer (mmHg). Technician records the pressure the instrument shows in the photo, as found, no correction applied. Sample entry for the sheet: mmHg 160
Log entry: mmHg 124
